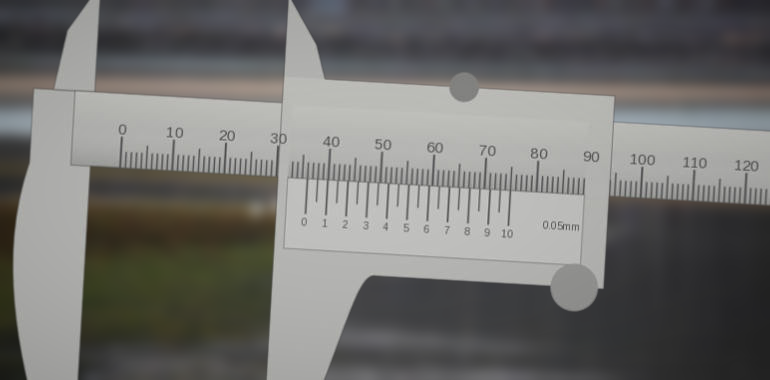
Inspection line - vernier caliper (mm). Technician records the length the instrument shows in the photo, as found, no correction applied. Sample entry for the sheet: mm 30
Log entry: mm 36.0
